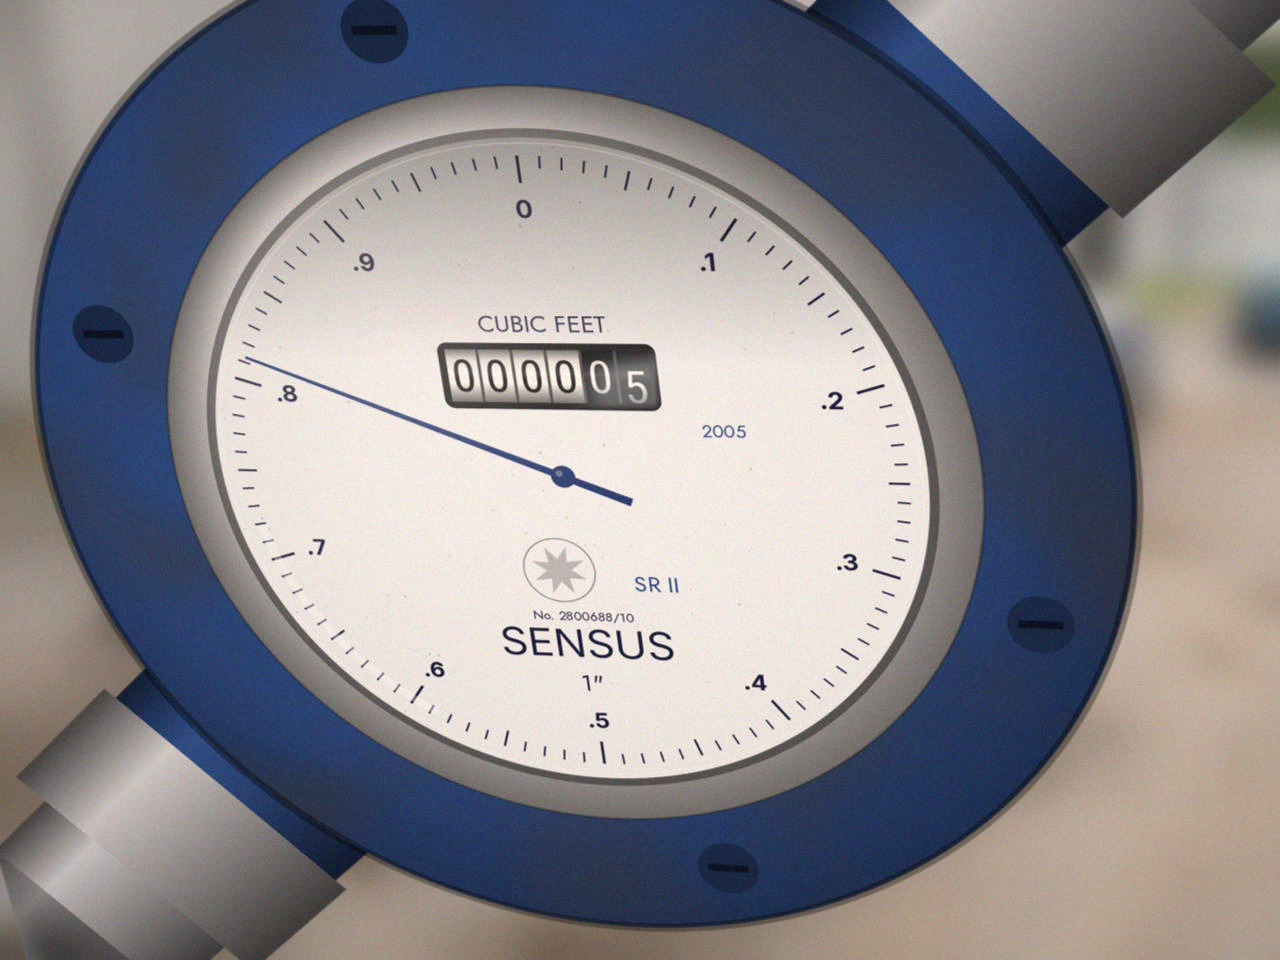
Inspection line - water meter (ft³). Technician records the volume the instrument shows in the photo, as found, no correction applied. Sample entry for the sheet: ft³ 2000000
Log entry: ft³ 4.81
